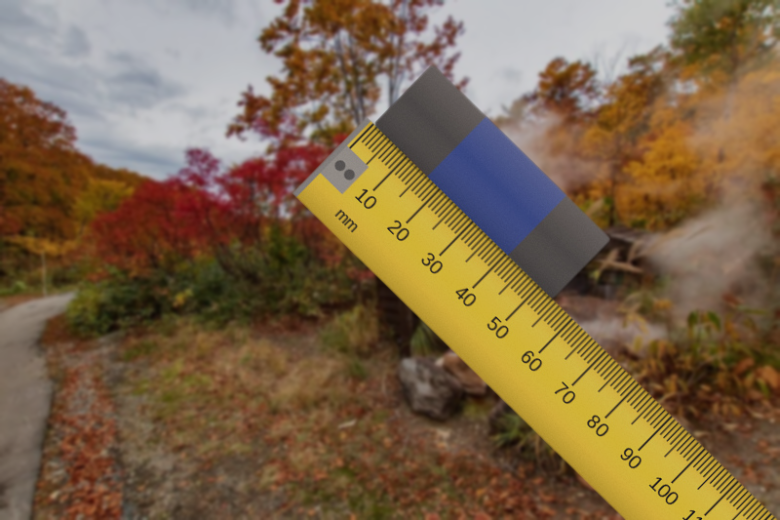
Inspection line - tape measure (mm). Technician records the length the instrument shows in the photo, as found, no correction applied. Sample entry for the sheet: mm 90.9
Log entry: mm 54
